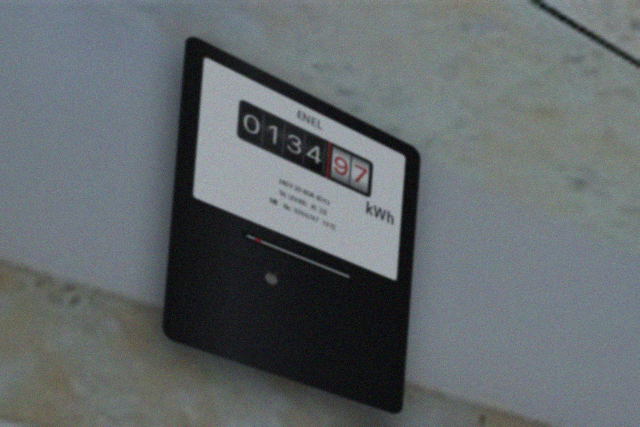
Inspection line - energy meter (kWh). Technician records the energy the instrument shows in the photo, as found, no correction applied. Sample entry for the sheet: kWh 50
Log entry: kWh 134.97
